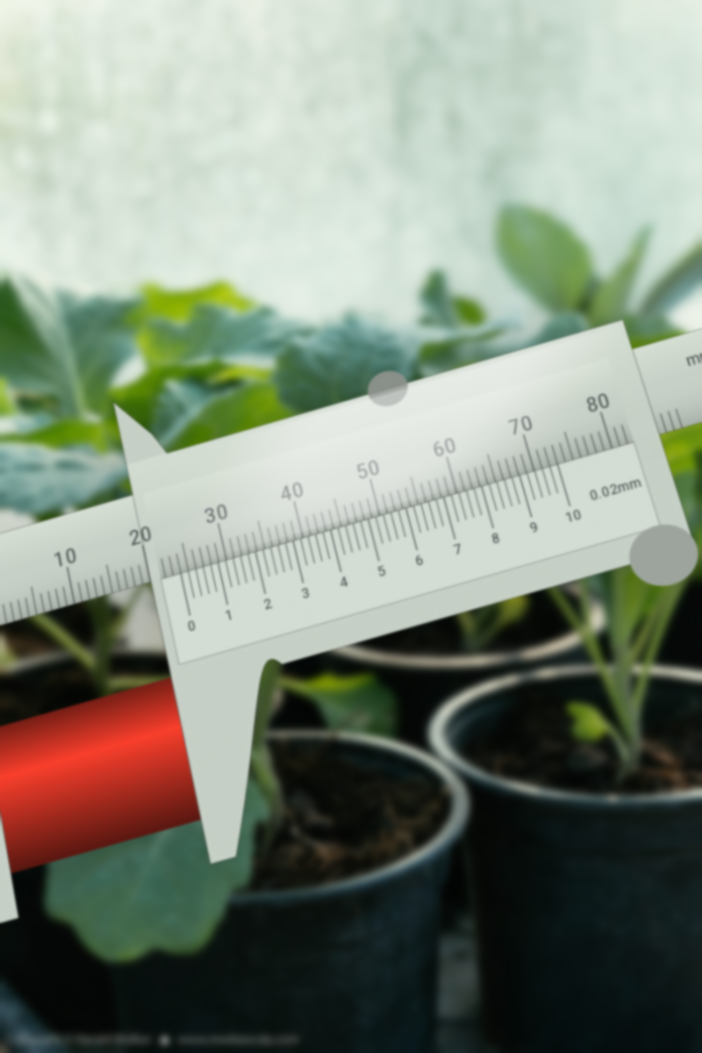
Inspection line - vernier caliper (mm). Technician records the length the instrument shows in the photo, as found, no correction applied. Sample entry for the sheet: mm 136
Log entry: mm 24.0
